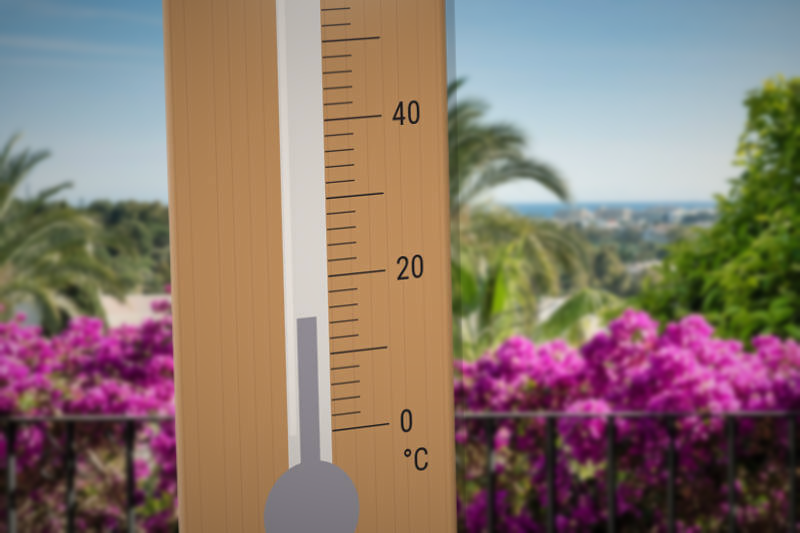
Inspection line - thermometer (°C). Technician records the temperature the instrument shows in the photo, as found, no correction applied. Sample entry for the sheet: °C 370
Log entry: °C 15
